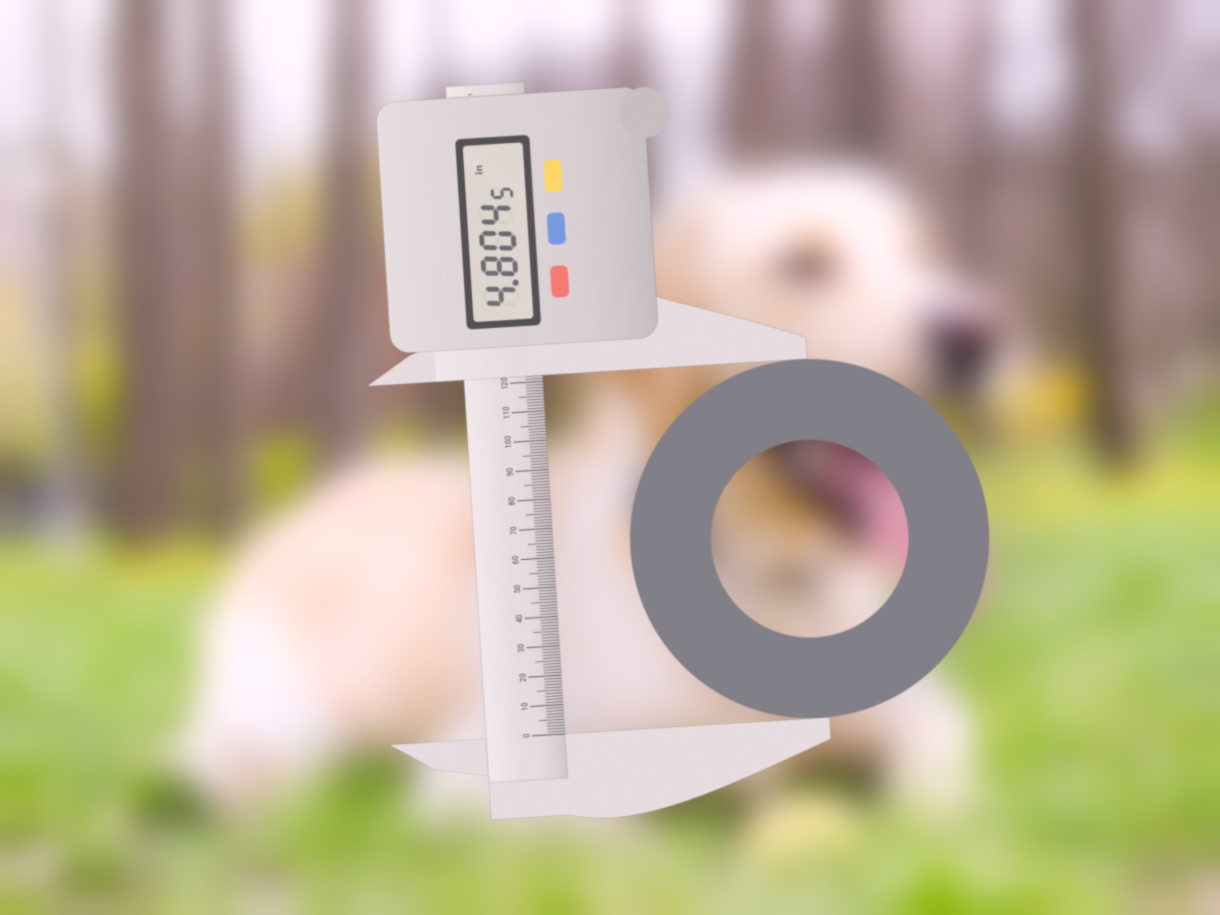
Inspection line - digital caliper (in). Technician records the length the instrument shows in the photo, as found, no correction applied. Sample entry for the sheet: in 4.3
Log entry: in 4.8045
